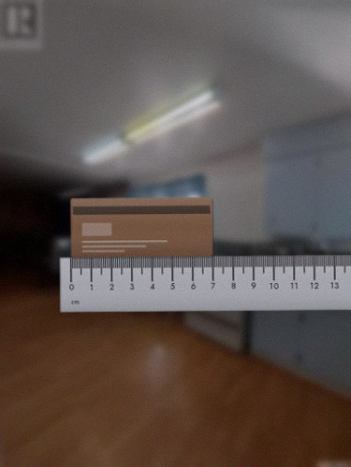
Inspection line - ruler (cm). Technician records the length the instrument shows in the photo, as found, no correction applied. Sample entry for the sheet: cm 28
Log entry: cm 7
